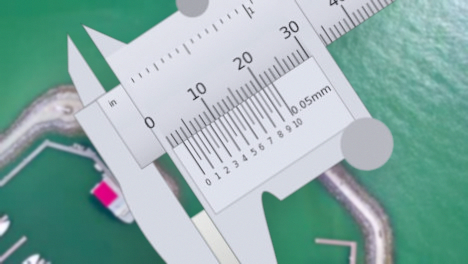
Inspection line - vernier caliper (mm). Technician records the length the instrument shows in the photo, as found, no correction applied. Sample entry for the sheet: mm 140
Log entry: mm 3.0
